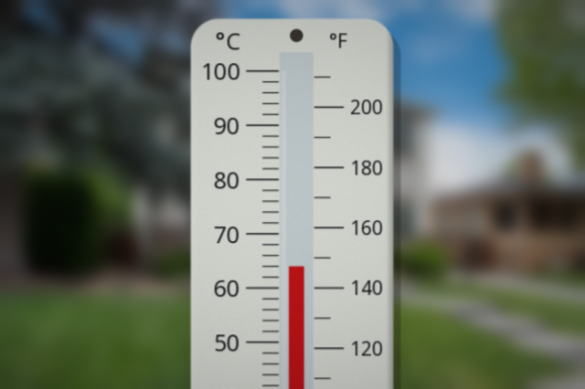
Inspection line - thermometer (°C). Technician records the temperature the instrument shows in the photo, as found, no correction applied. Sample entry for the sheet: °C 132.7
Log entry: °C 64
